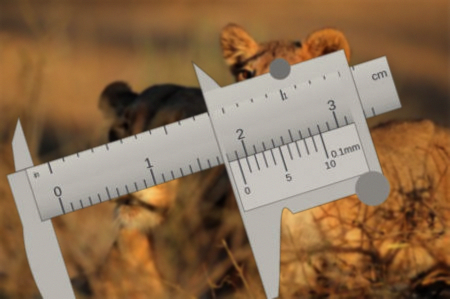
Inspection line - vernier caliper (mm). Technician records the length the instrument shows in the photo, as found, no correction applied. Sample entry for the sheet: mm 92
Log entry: mm 19.0
